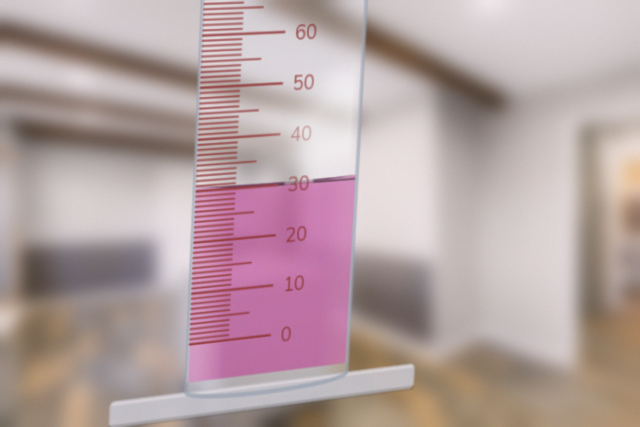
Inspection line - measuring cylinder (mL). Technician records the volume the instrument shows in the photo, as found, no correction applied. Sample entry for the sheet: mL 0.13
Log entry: mL 30
